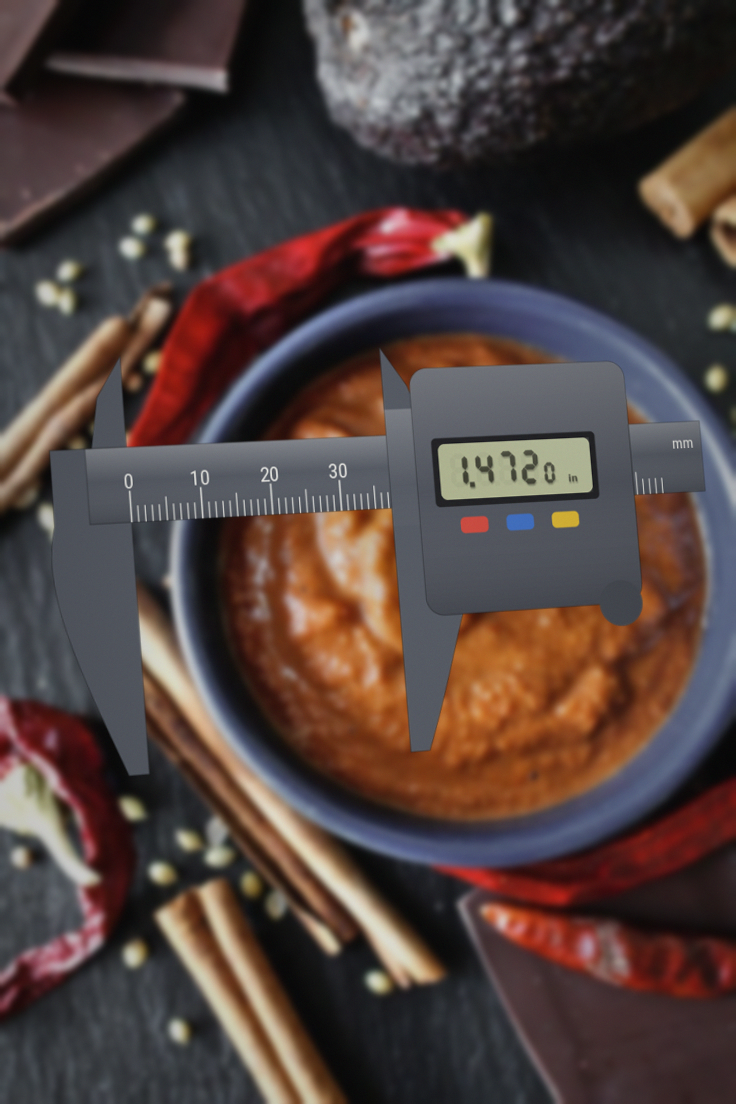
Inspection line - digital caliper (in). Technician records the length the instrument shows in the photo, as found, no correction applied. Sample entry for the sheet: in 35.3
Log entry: in 1.4720
